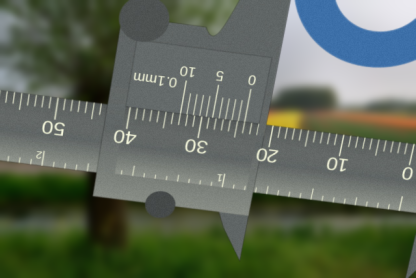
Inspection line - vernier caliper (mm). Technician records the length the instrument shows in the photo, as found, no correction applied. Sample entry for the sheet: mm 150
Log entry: mm 24.0
